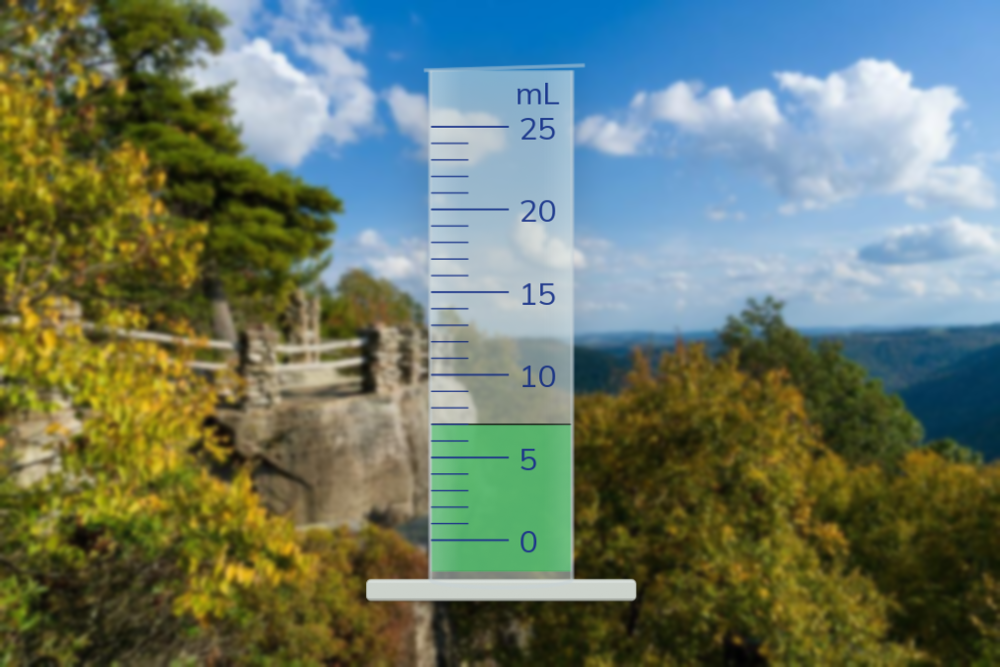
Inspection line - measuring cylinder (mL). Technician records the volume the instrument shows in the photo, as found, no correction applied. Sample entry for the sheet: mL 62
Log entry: mL 7
